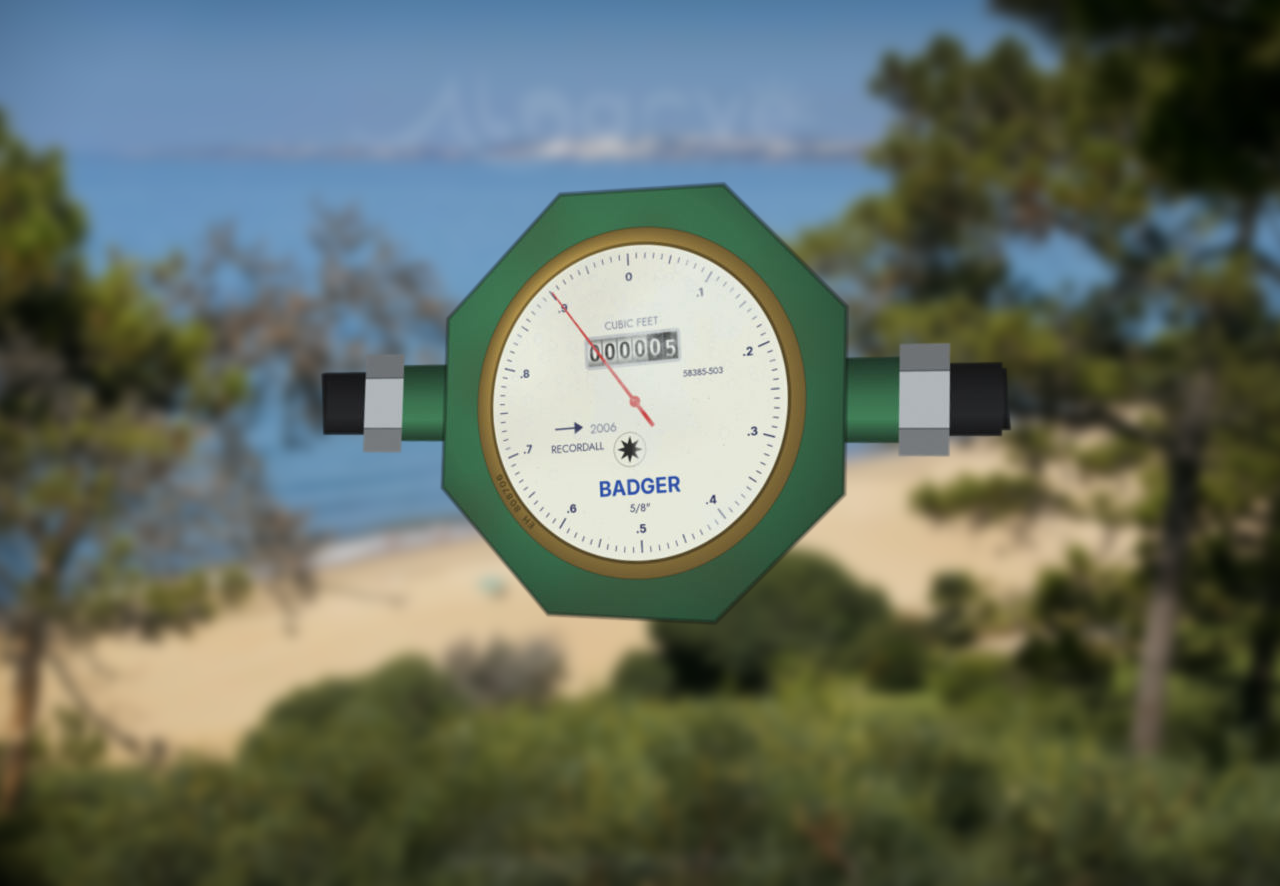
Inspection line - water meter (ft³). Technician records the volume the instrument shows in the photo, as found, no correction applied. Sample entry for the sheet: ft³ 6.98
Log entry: ft³ 4.90
